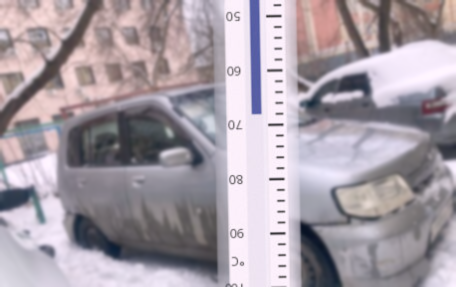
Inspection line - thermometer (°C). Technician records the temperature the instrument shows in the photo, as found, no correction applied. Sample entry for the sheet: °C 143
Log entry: °C 68
